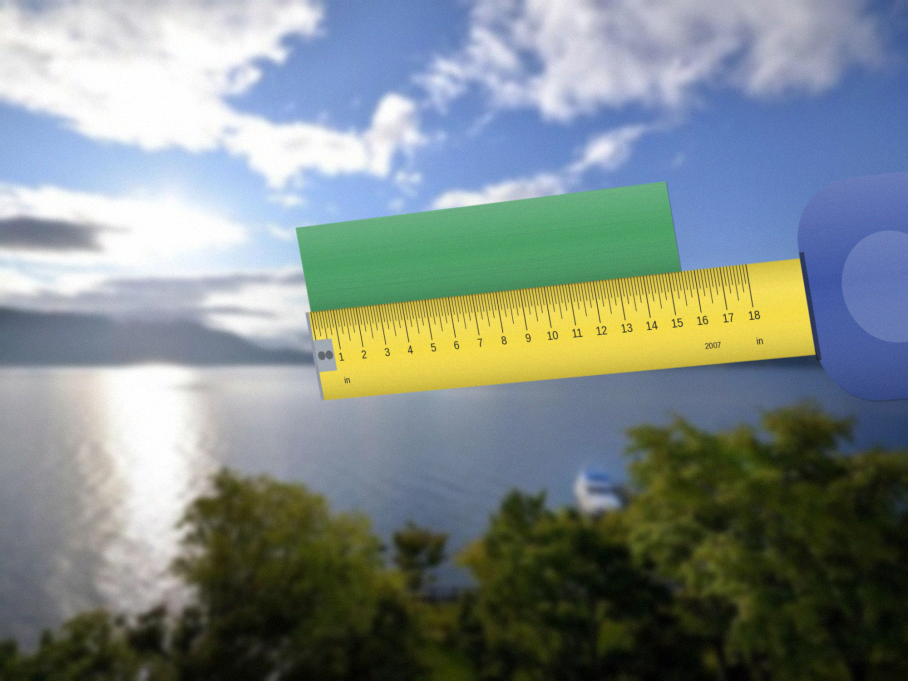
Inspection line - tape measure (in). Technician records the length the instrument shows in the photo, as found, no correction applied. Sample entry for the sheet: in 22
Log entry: in 15.5
